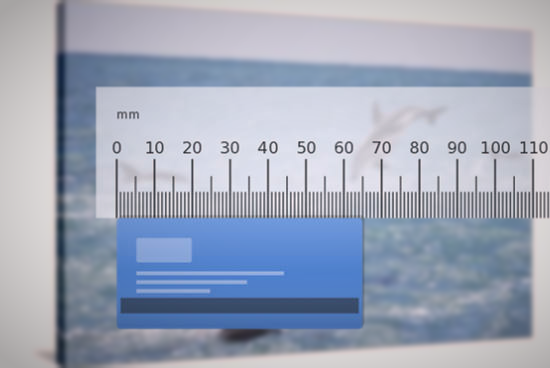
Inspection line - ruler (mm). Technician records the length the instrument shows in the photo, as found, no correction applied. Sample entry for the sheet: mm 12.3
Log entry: mm 65
